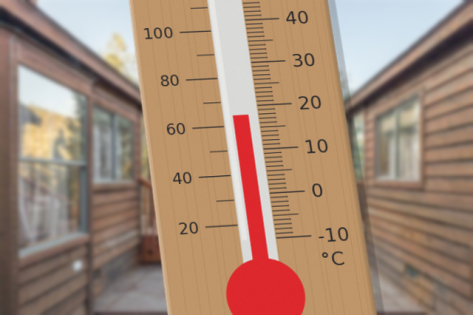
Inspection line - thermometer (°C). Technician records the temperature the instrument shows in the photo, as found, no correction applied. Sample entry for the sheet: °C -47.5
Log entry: °C 18
